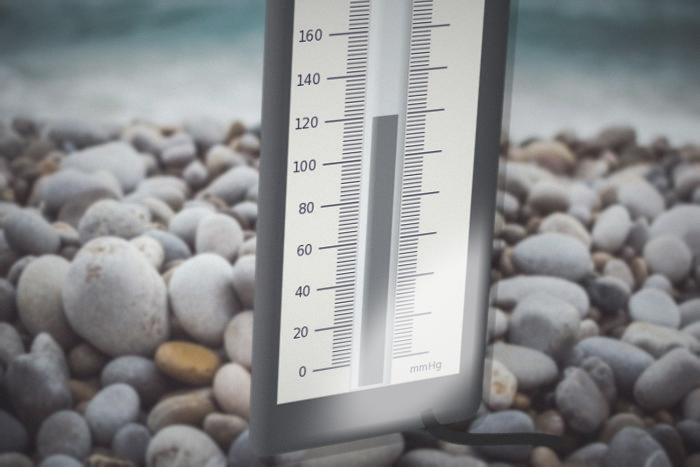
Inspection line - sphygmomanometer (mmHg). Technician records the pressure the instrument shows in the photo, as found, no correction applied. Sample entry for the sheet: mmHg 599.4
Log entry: mmHg 120
